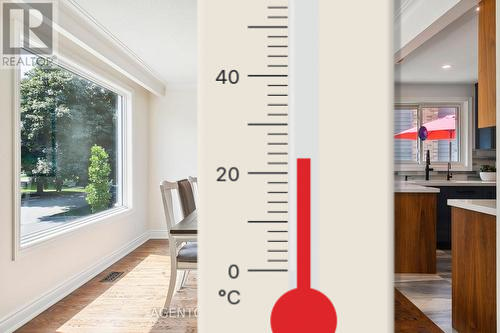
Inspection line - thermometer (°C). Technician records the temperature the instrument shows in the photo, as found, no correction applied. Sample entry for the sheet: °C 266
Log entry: °C 23
